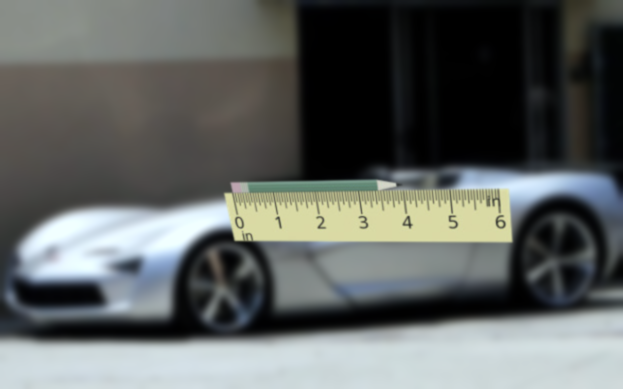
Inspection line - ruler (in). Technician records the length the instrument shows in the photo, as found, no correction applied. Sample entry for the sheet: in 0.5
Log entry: in 4
